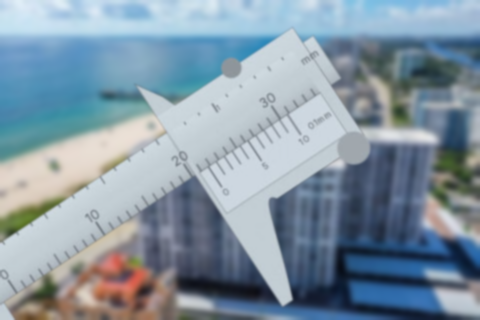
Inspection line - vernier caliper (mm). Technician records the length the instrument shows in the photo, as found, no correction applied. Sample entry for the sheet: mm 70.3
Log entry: mm 21.8
